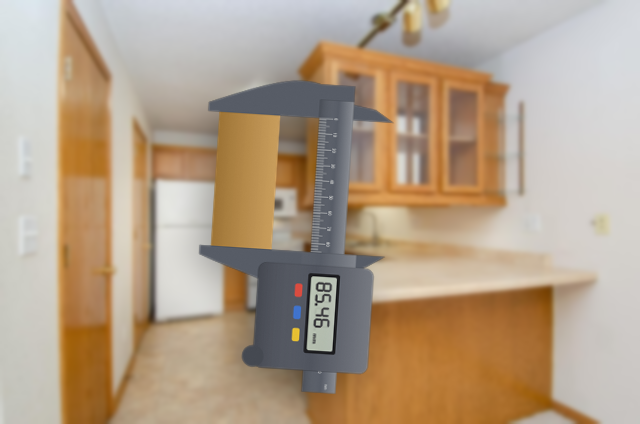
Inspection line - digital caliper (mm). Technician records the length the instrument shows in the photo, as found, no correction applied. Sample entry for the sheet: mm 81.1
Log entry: mm 85.46
